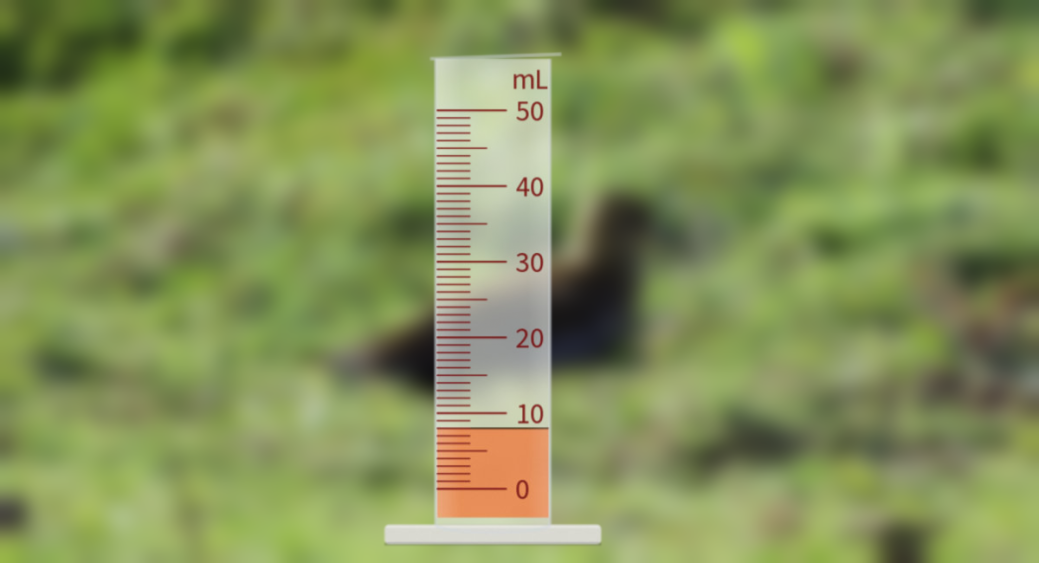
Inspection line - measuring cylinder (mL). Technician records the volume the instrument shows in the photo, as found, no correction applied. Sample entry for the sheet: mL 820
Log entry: mL 8
